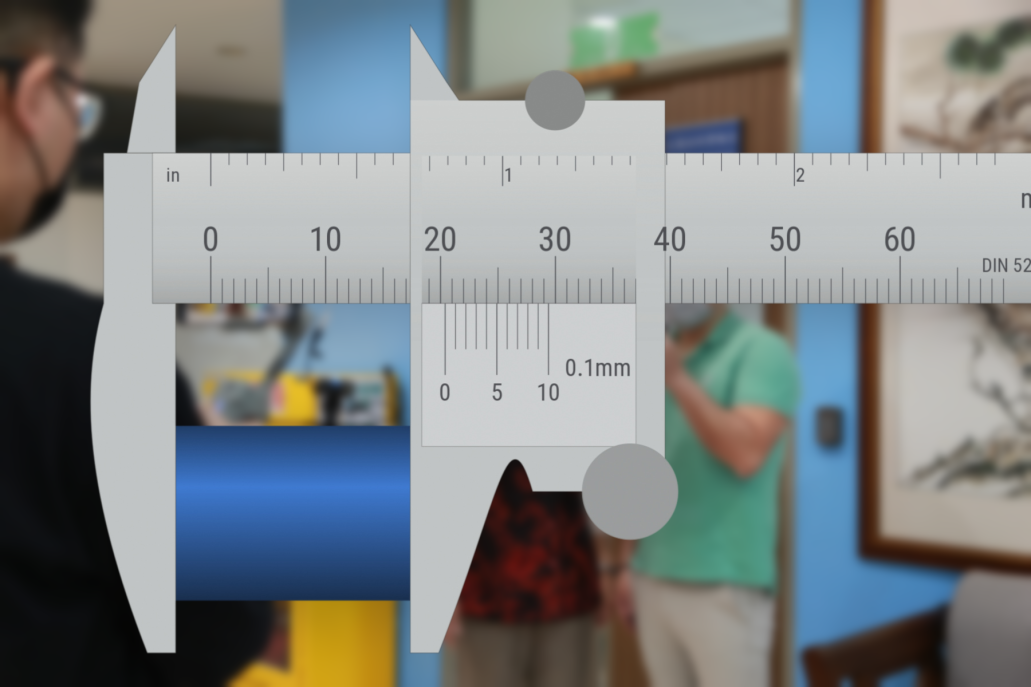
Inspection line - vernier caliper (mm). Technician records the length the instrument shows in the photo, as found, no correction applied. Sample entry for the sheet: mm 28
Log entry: mm 20.4
